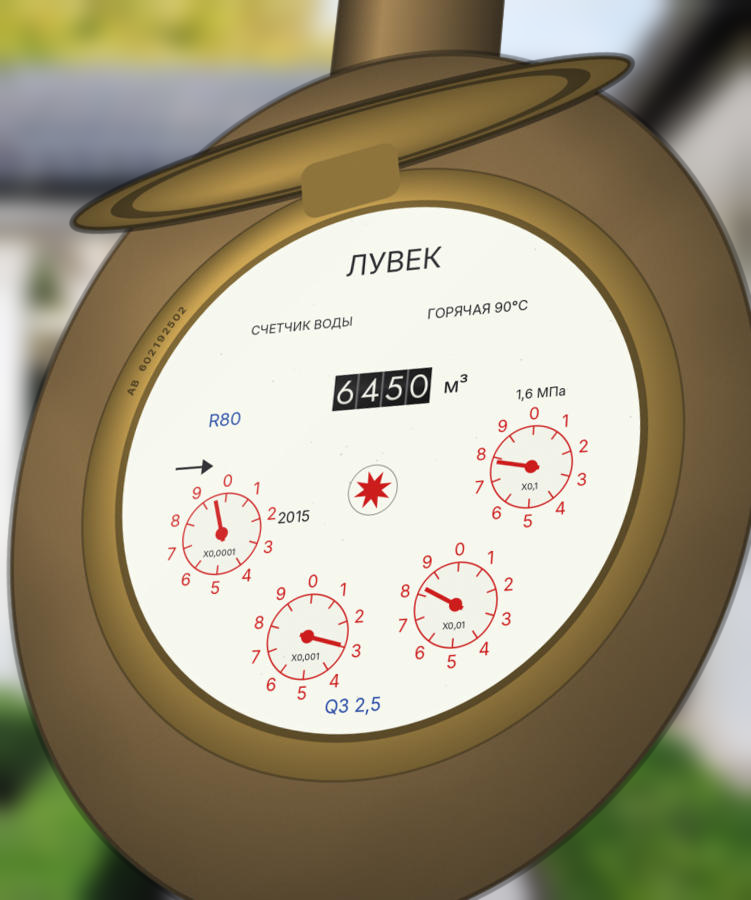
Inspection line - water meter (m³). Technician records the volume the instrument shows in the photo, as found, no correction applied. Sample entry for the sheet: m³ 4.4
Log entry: m³ 6450.7829
